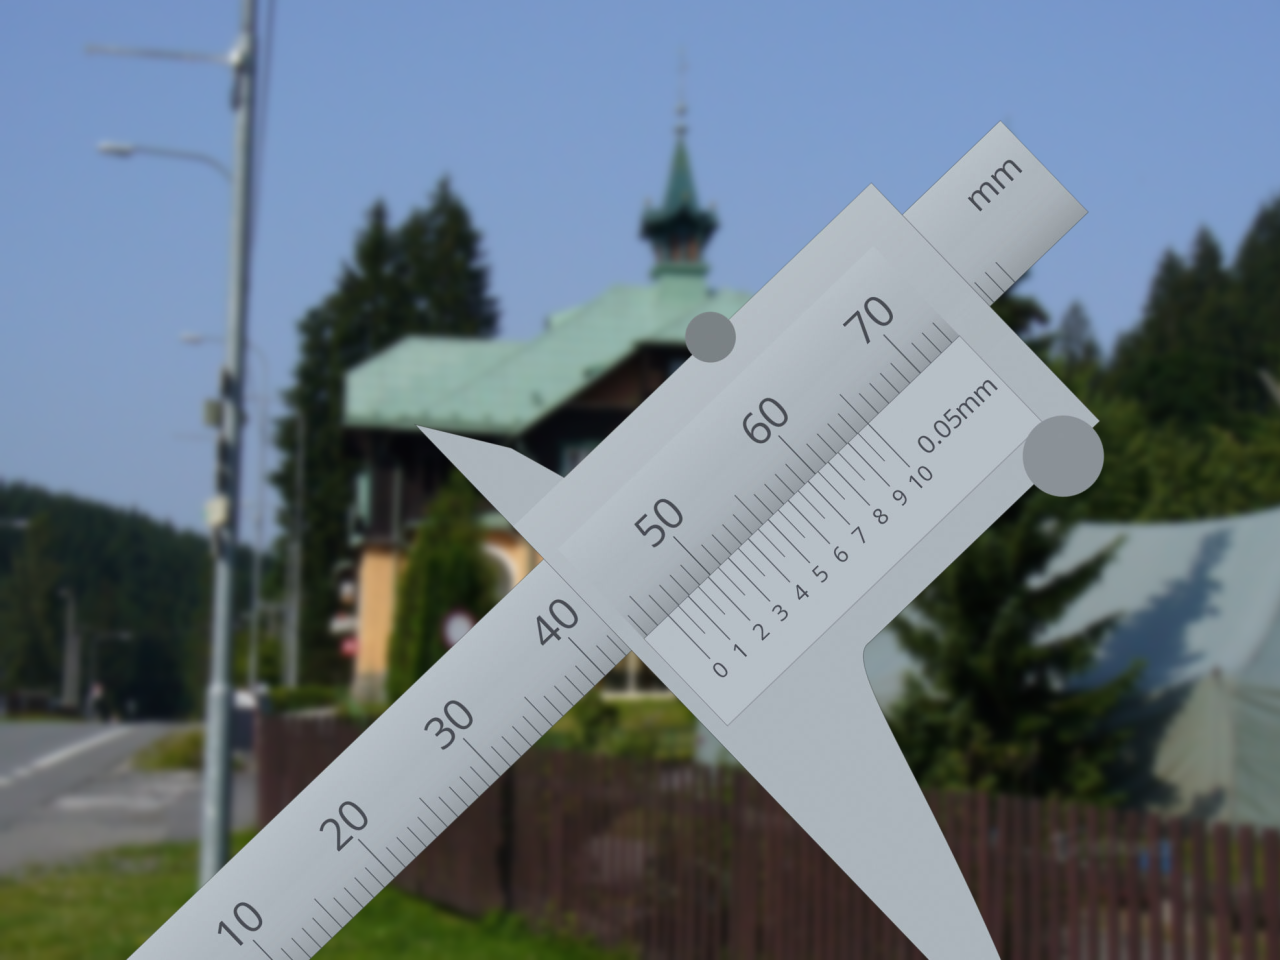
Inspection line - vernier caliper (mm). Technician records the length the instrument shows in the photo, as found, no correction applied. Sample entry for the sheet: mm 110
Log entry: mm 46.0
